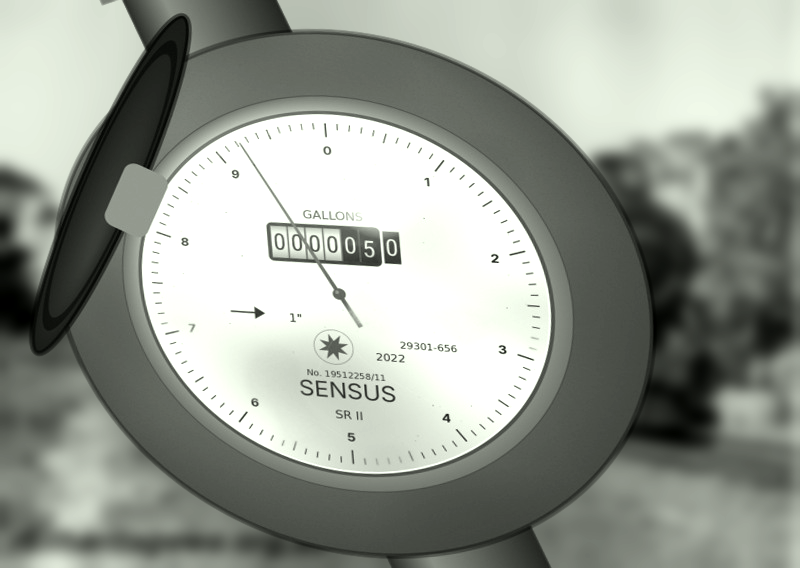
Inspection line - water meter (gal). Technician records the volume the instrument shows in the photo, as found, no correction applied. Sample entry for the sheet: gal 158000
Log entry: gal 49.2
